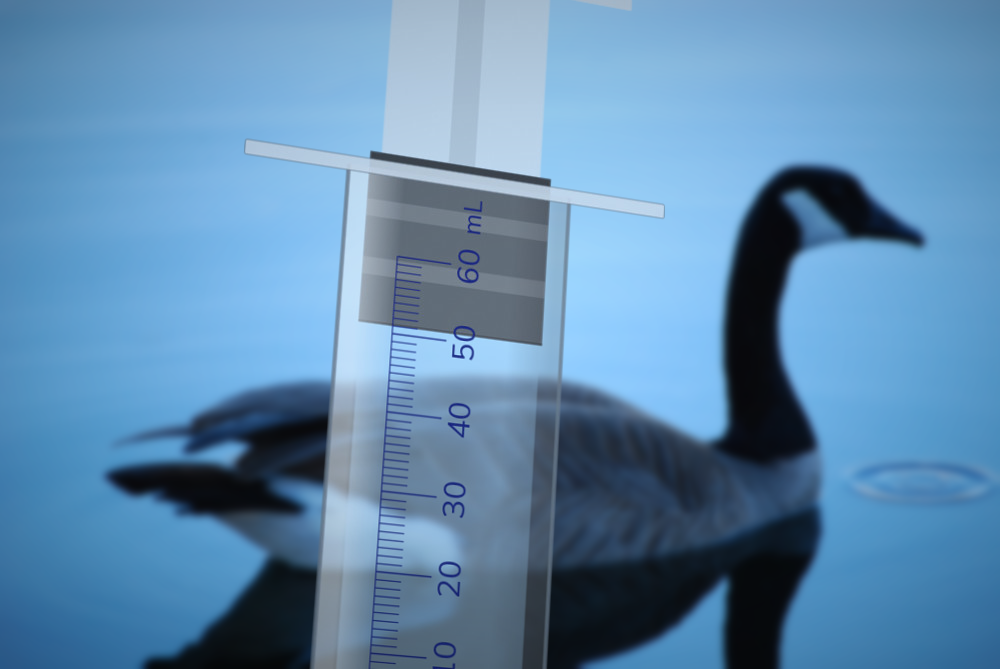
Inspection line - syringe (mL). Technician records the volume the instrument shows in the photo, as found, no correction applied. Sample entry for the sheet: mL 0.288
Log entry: mL 51
